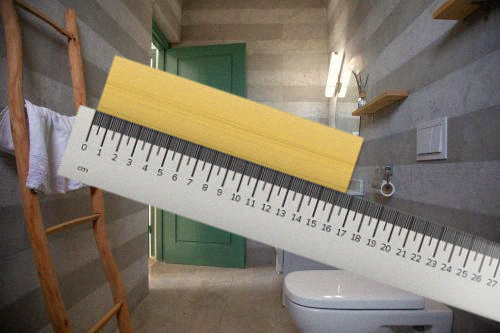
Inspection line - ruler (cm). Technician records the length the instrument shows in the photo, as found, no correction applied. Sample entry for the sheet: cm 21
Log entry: cm 16.5
